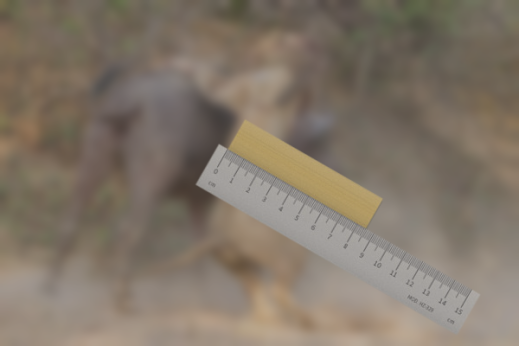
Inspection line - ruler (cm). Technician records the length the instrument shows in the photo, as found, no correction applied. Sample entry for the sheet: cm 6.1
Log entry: cm 8.5
